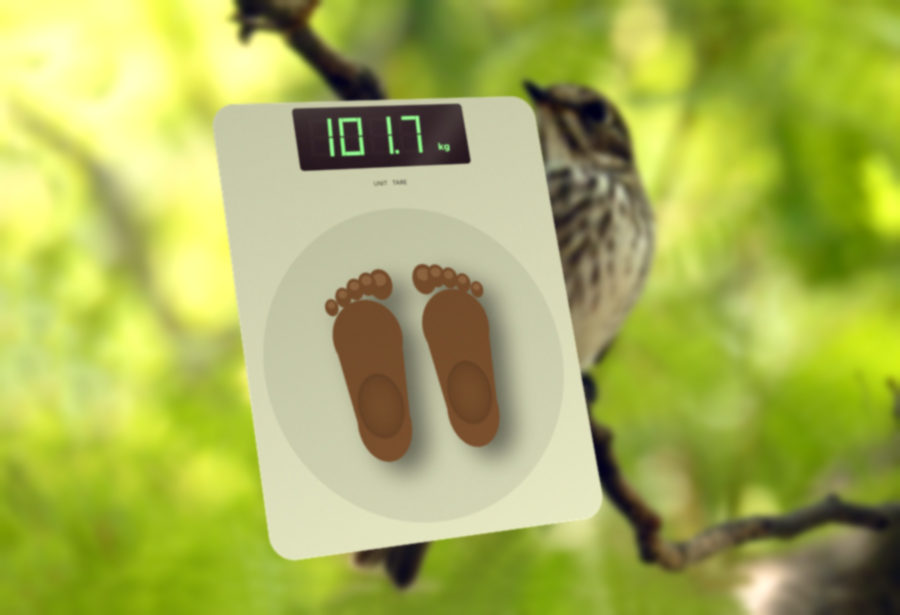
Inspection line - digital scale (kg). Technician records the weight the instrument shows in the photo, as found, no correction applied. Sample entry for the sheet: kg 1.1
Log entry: kg 101.7
